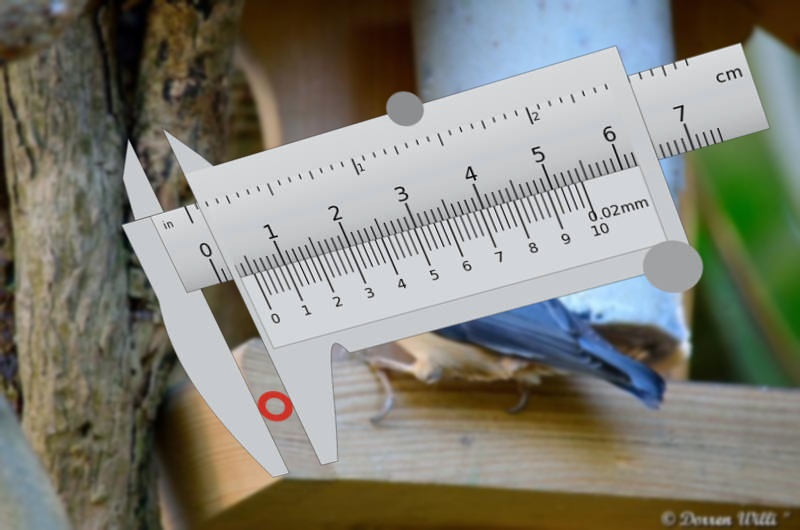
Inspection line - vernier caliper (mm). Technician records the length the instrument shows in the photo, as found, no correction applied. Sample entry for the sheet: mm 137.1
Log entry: mm 5.2
